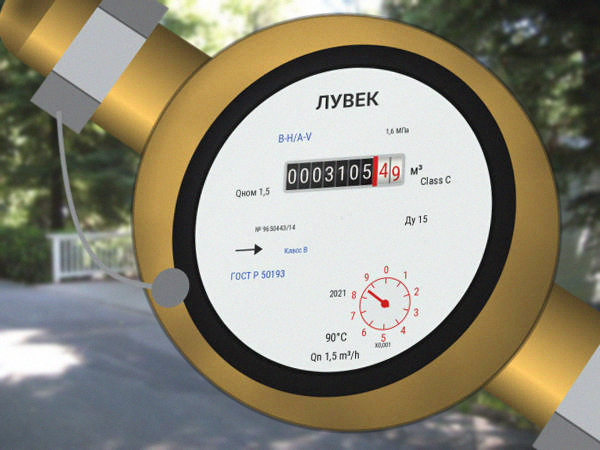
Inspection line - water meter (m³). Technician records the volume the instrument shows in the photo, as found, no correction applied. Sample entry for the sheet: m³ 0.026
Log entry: m³ 3105.488
